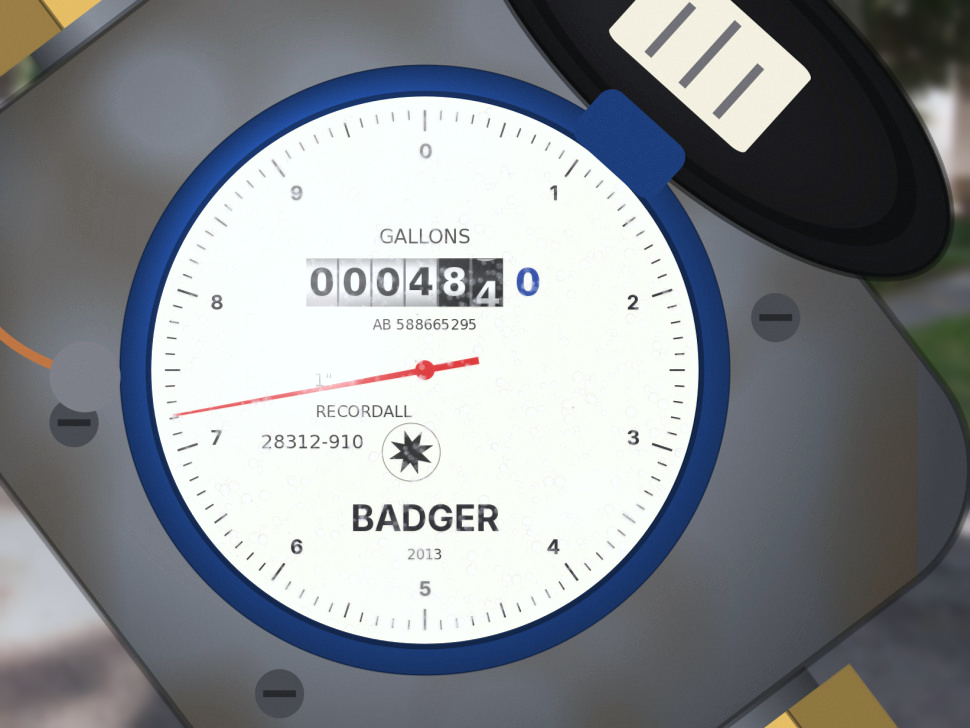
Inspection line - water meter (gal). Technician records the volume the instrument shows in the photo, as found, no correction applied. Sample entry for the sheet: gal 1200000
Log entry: gal 4837.2
